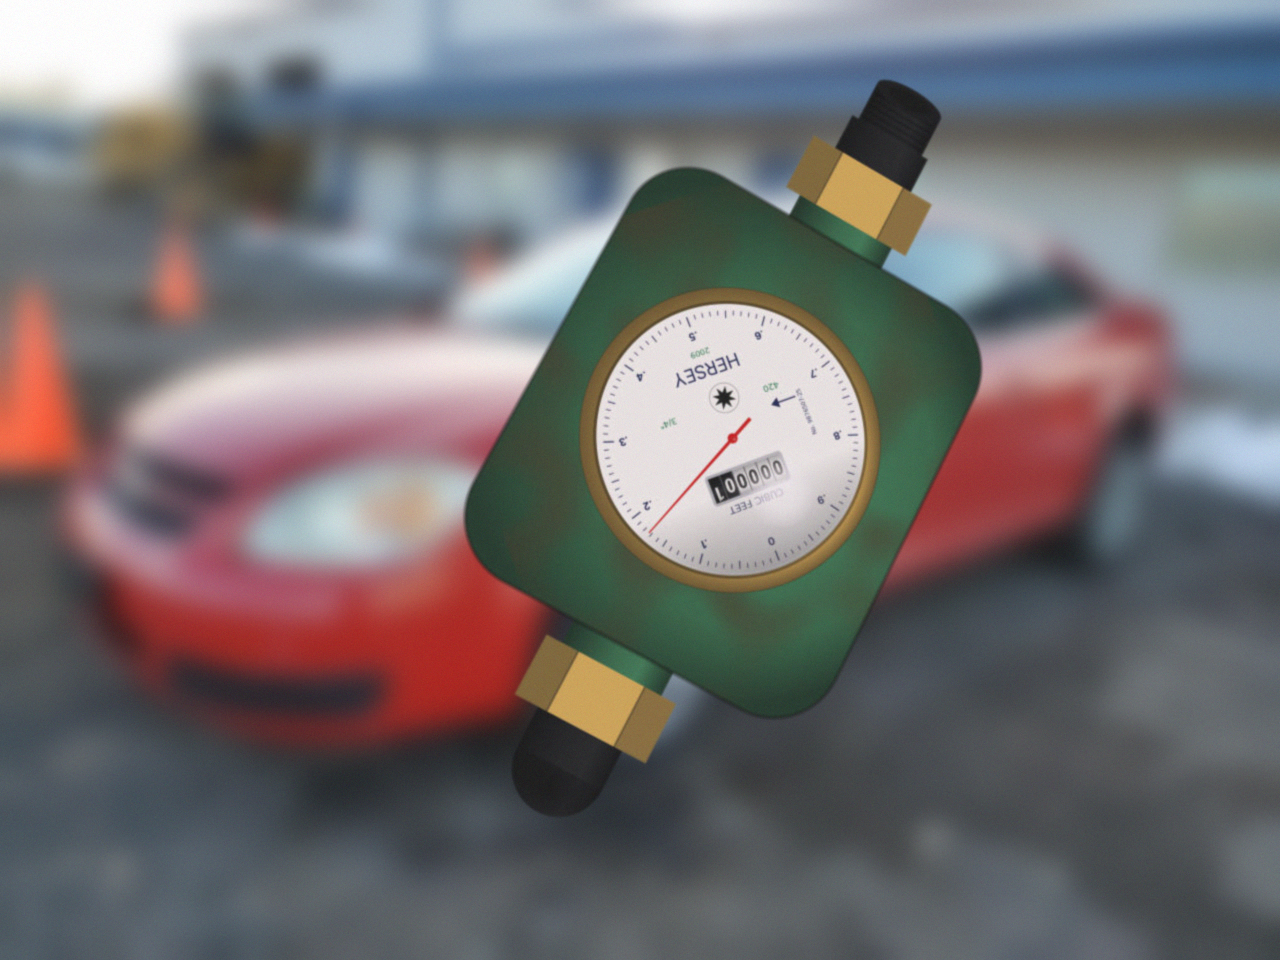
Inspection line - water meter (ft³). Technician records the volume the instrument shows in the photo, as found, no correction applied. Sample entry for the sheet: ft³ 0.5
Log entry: ft³ 1.17
